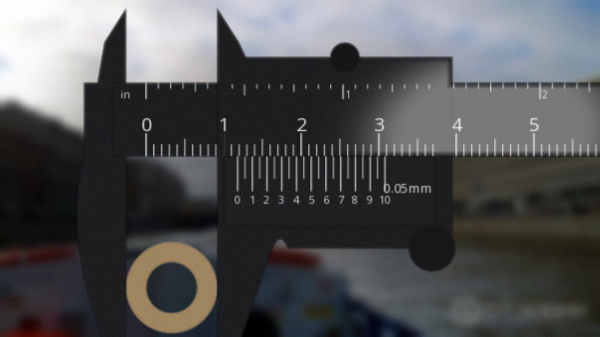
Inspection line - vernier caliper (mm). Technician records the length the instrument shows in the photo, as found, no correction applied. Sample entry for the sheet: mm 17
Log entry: mm 11.8
